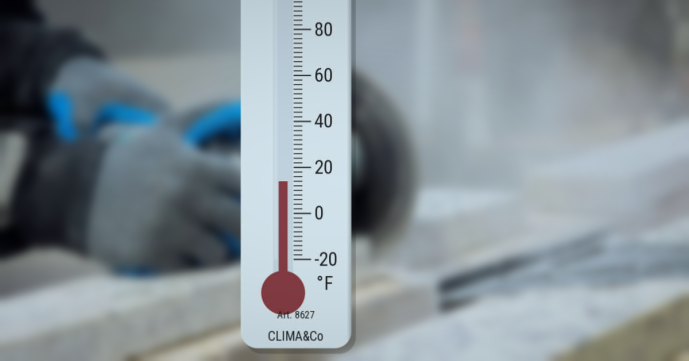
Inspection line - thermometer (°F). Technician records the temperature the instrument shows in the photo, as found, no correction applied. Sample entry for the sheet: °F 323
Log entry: °F 14
